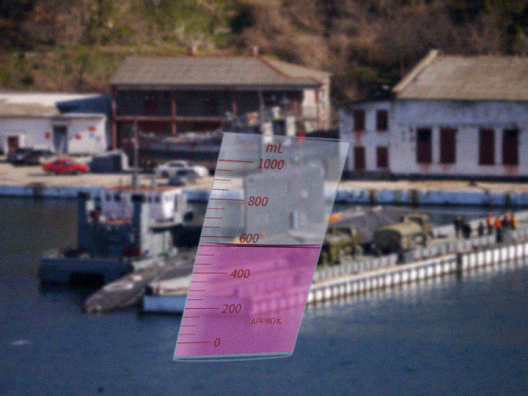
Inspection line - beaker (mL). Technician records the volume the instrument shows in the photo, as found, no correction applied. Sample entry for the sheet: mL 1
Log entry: mL 550
